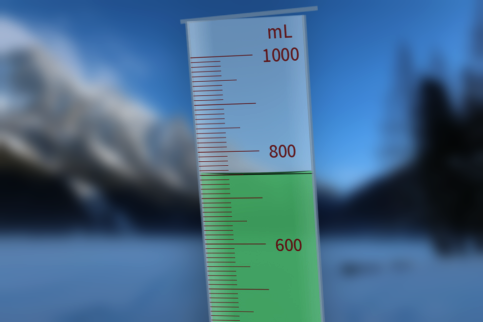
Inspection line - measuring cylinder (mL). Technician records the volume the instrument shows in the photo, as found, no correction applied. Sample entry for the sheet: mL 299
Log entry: mL 750
